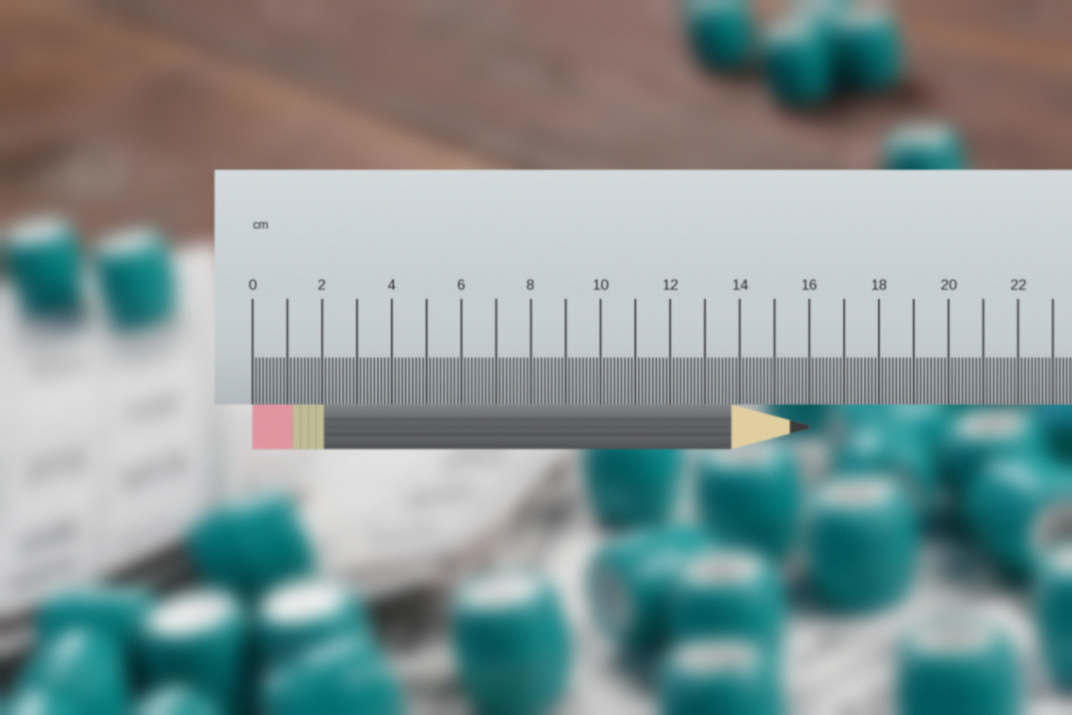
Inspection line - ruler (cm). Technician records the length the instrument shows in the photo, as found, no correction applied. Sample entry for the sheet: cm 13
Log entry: cm 16
